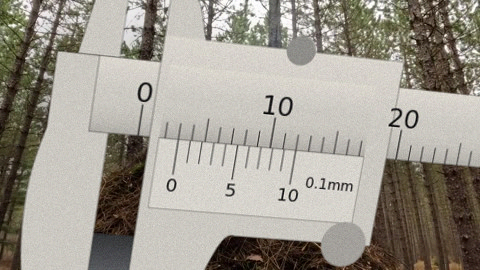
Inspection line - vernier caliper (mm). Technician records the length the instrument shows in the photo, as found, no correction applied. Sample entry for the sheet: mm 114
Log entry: mm 3.0
